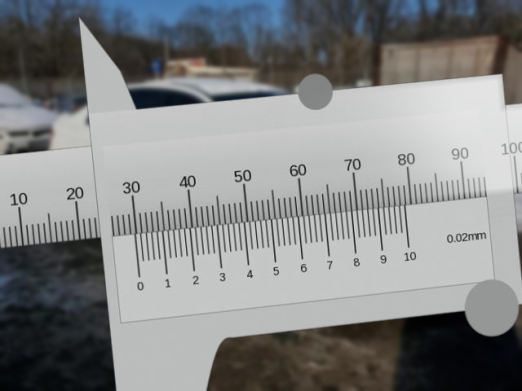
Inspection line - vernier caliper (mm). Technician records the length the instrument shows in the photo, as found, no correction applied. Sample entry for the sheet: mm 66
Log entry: mm 29.8
